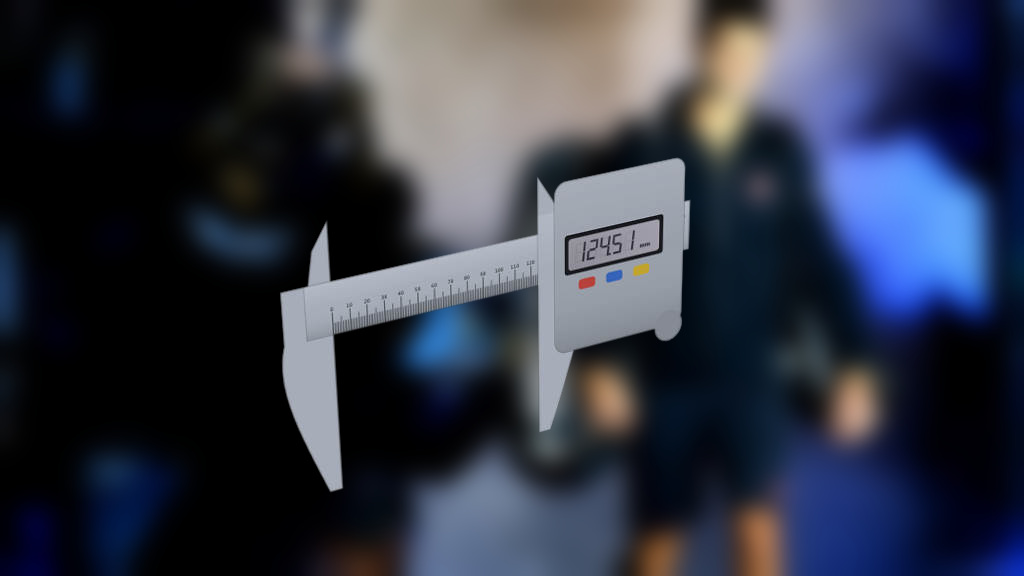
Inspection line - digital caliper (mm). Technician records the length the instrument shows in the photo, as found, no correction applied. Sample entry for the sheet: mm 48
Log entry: mm 124.51
